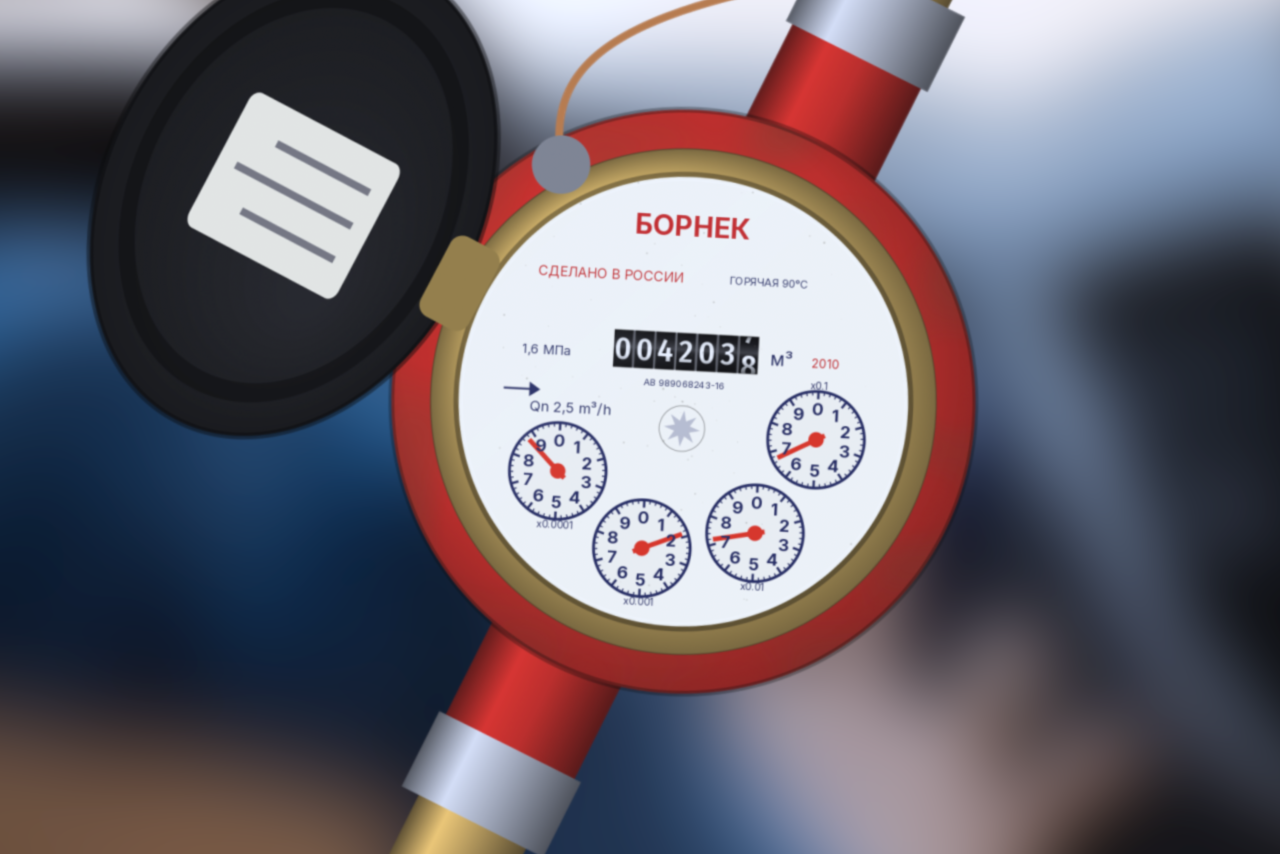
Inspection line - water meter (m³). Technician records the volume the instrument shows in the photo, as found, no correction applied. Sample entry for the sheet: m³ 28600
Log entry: m³ 42037.6718
